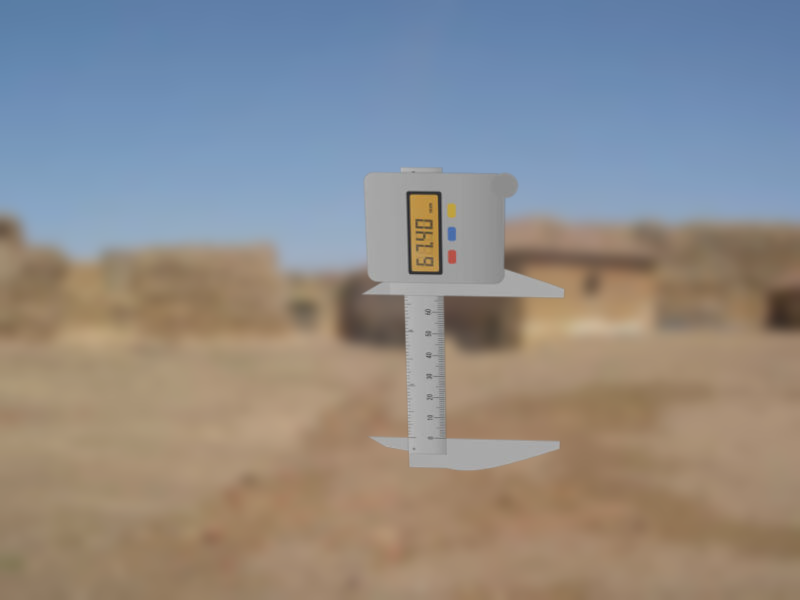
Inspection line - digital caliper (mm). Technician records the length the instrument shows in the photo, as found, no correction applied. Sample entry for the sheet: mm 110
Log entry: mm 67.40
